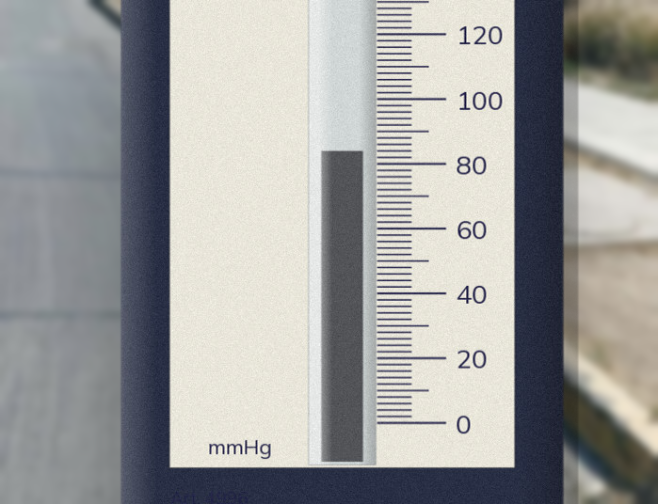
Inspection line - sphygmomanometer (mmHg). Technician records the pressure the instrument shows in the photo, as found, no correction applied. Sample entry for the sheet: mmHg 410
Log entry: mmHg 84
